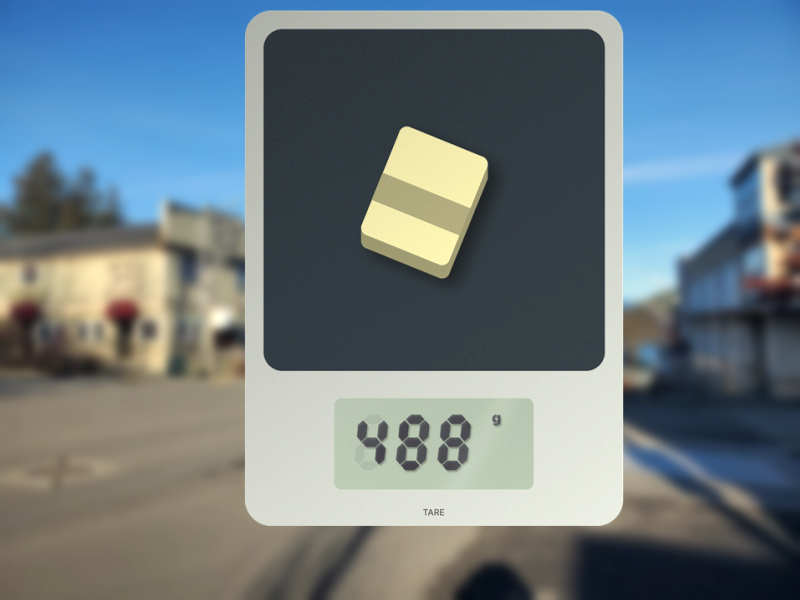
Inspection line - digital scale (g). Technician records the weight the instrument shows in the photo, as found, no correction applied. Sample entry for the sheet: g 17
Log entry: g 488
